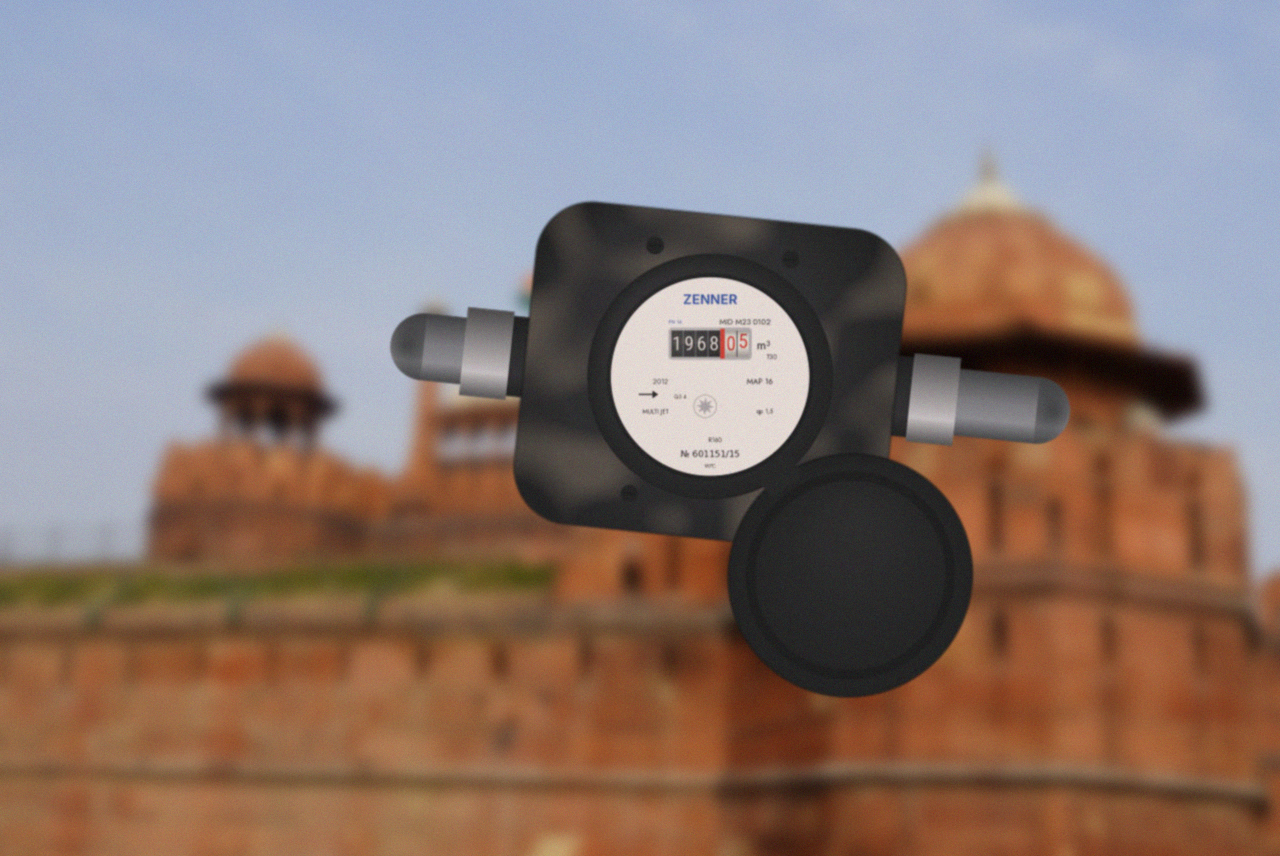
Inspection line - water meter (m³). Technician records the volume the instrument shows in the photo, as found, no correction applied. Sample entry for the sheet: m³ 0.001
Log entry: m³ 1968.05
